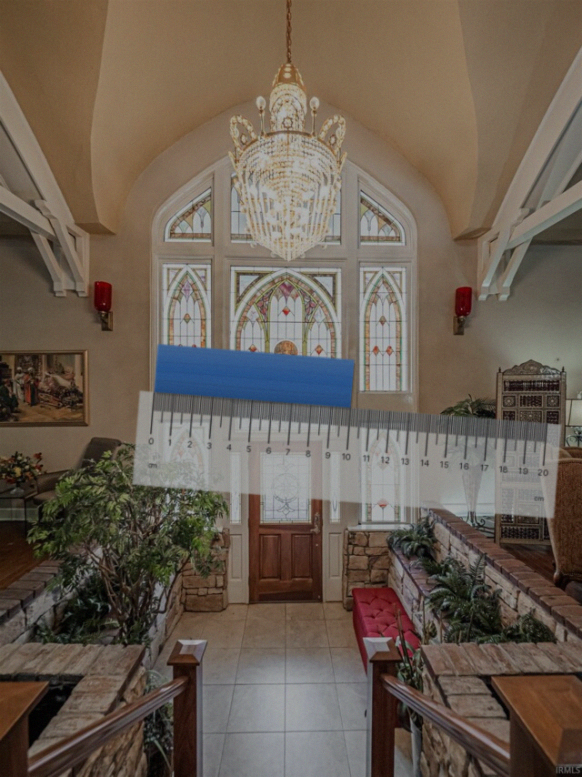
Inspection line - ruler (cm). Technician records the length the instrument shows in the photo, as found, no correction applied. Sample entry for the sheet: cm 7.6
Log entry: cm 10
